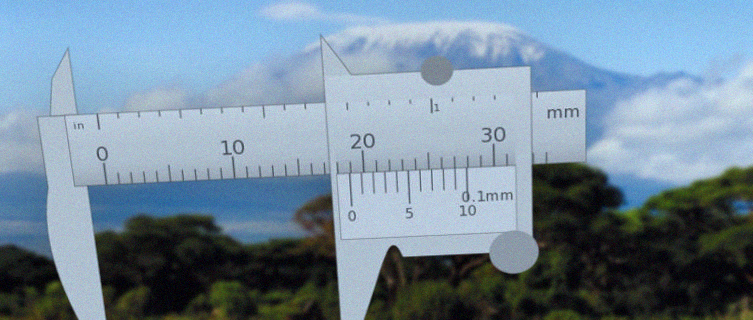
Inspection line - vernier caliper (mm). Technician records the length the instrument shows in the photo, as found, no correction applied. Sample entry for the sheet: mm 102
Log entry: mm 18.9
